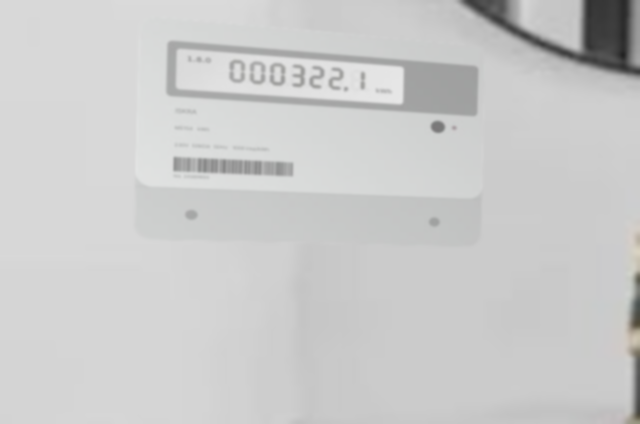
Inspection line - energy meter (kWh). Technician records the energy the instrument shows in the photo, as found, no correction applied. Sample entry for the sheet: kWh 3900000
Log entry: kWh 322.1
